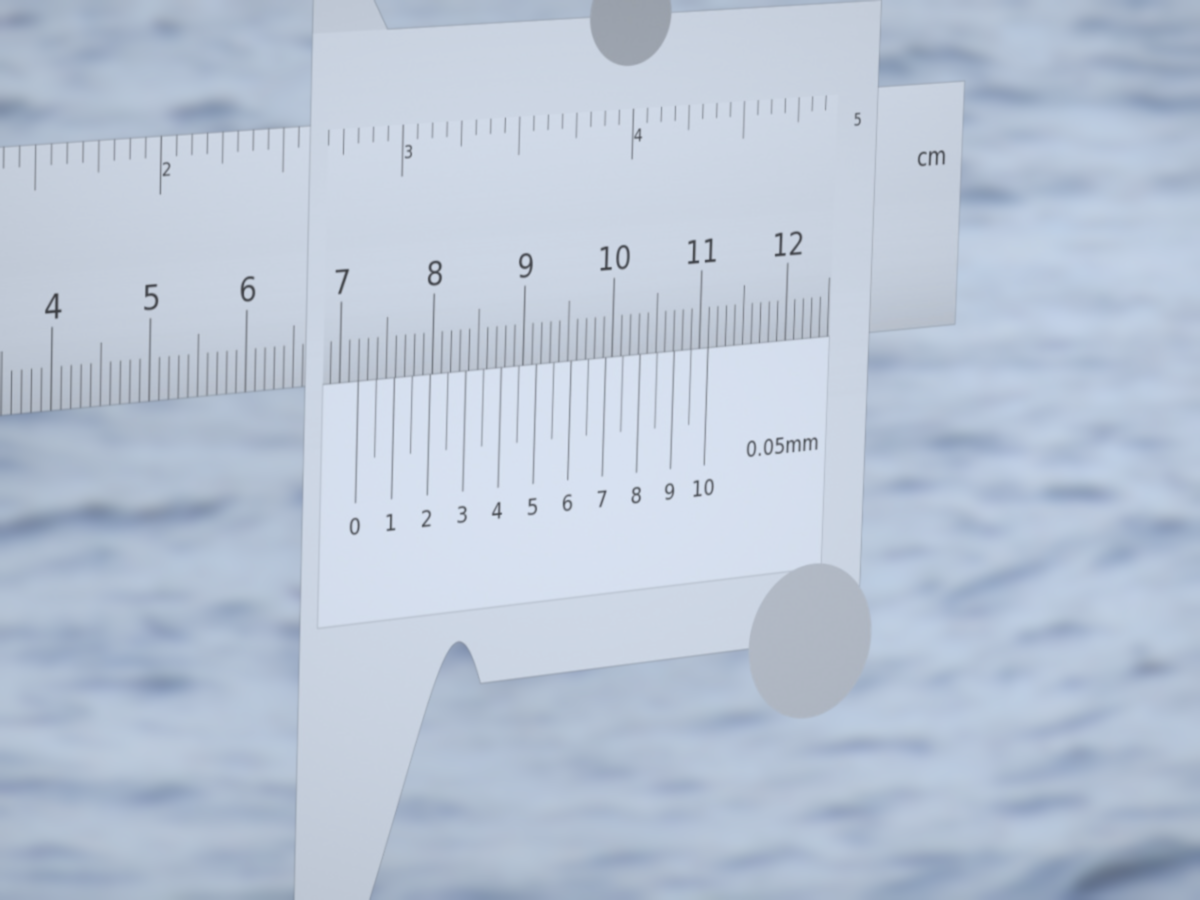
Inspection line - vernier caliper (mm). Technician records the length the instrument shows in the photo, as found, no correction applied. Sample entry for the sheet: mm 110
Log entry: mm 72.0
